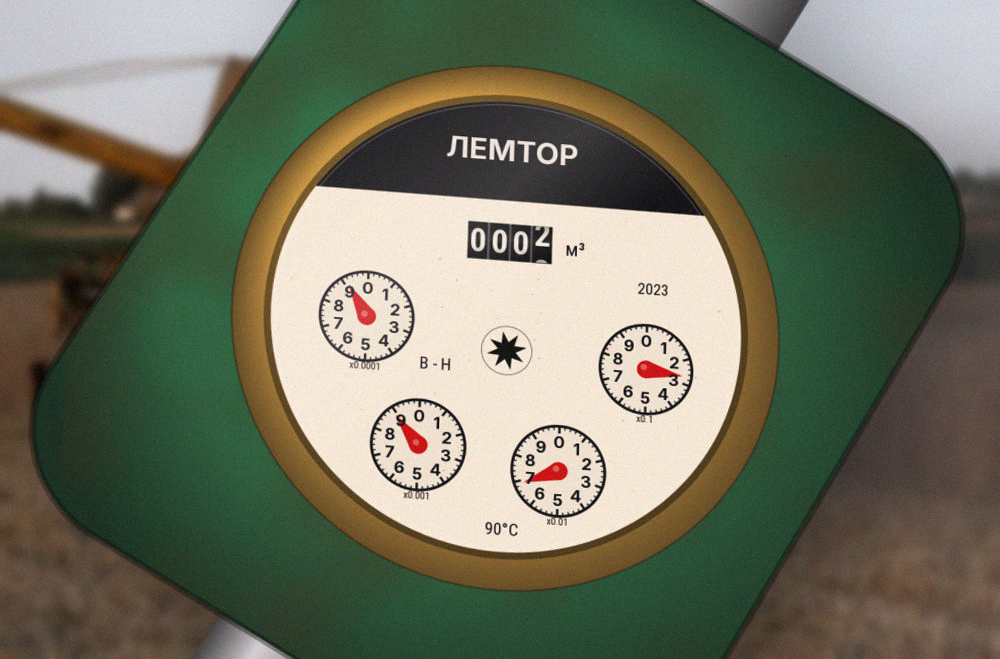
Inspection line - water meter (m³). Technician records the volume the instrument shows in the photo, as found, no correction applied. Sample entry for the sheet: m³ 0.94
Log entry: m³ 2.2689
